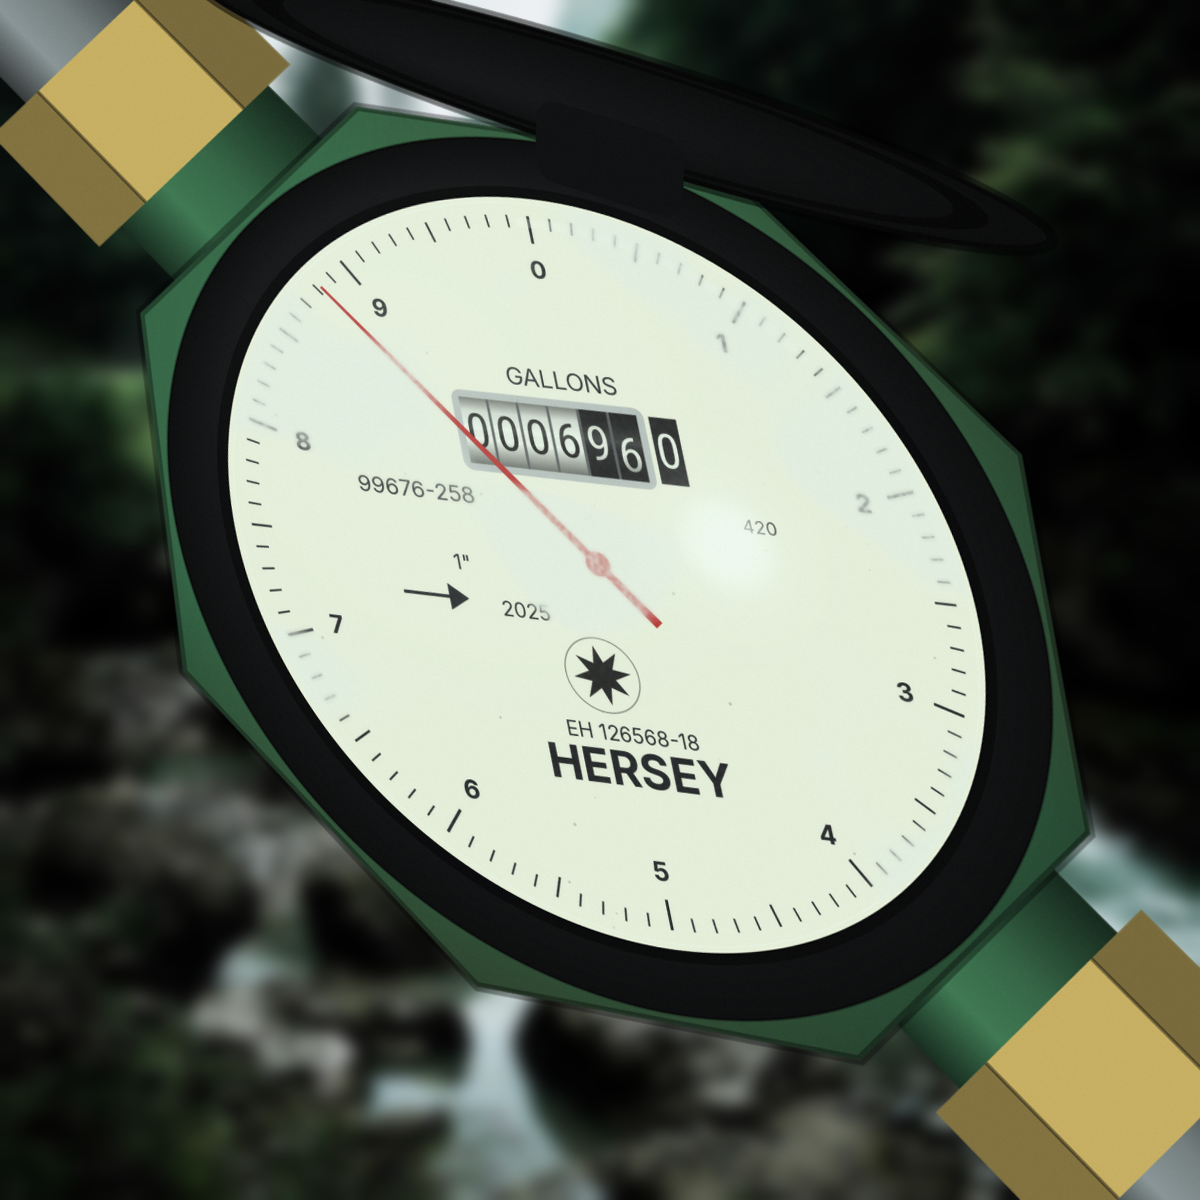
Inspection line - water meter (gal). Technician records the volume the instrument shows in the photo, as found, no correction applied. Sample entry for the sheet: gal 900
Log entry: gal 6958.8
